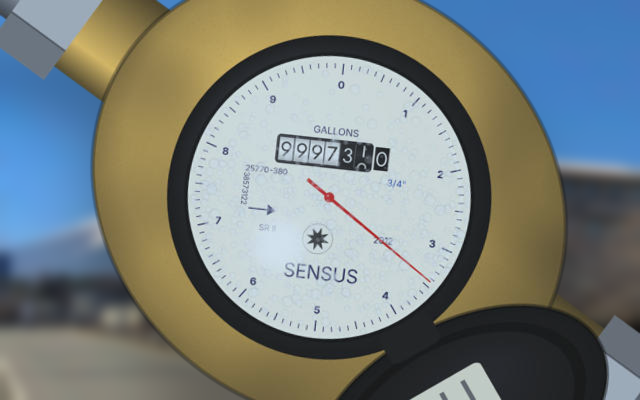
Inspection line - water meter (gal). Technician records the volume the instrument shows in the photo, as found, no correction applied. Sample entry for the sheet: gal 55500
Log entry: gal 9997313.4
